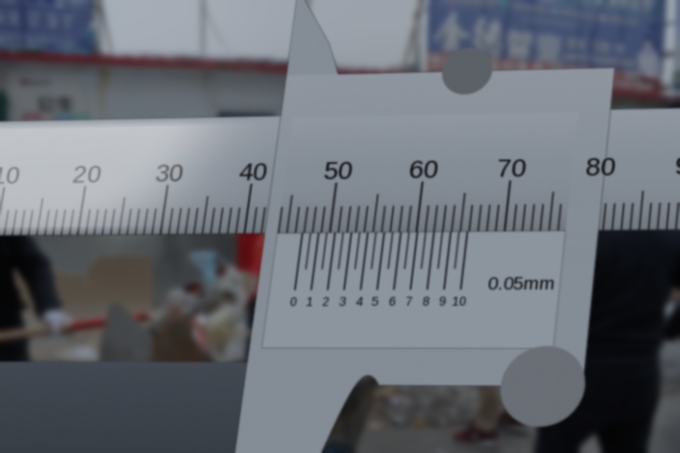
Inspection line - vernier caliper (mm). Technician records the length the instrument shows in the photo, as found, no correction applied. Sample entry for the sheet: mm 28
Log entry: mm 46.8
